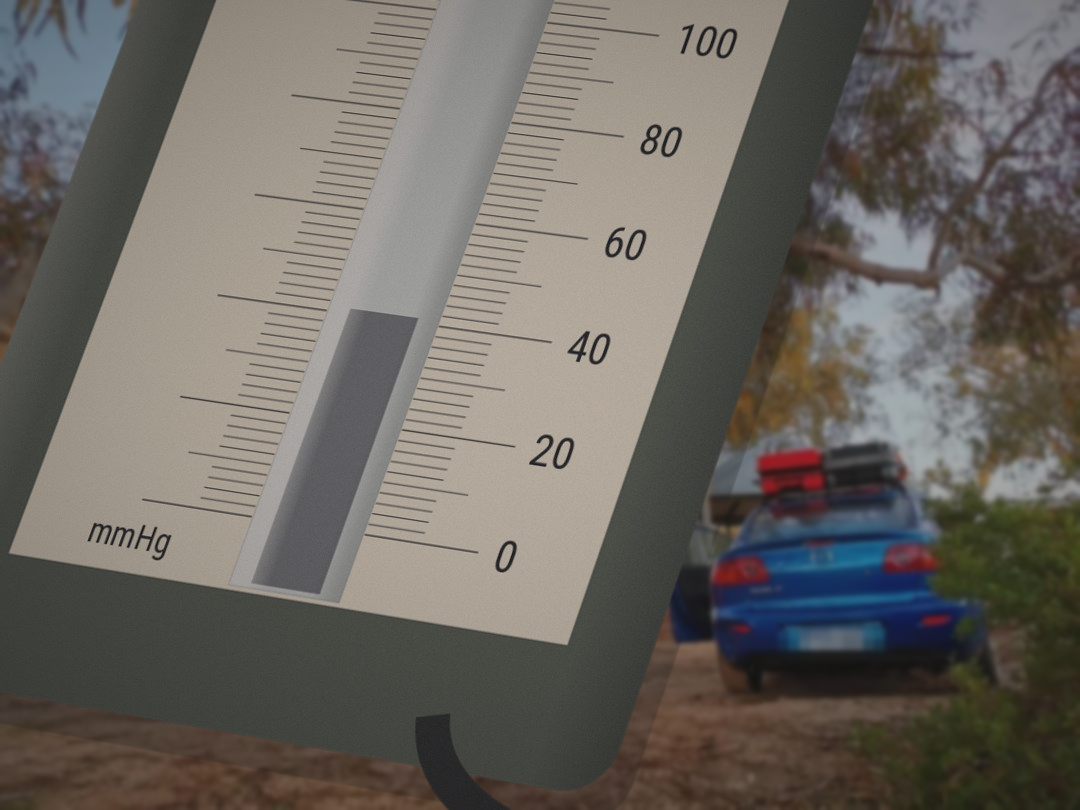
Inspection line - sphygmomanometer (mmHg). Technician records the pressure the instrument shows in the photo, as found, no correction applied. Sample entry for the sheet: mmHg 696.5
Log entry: mmHg 41
